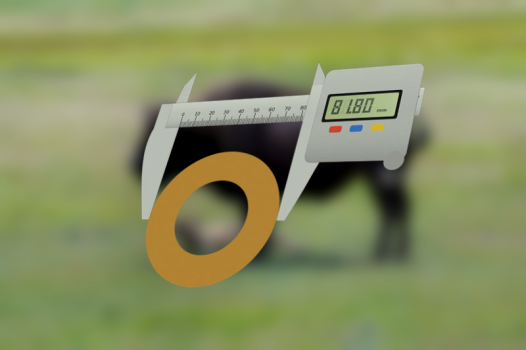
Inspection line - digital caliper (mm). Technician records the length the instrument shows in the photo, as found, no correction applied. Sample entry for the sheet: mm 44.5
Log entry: mm 81.80
